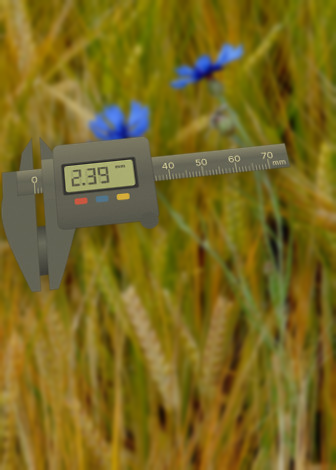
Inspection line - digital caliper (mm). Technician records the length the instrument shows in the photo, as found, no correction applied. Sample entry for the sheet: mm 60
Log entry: mm 2.39
